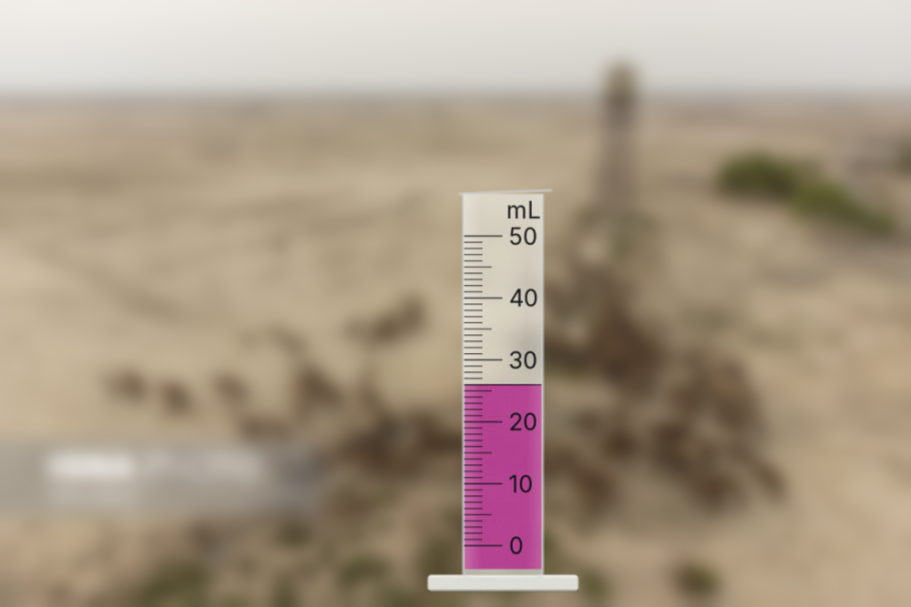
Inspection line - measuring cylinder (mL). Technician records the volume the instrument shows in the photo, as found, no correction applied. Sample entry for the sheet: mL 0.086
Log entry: mL 26
